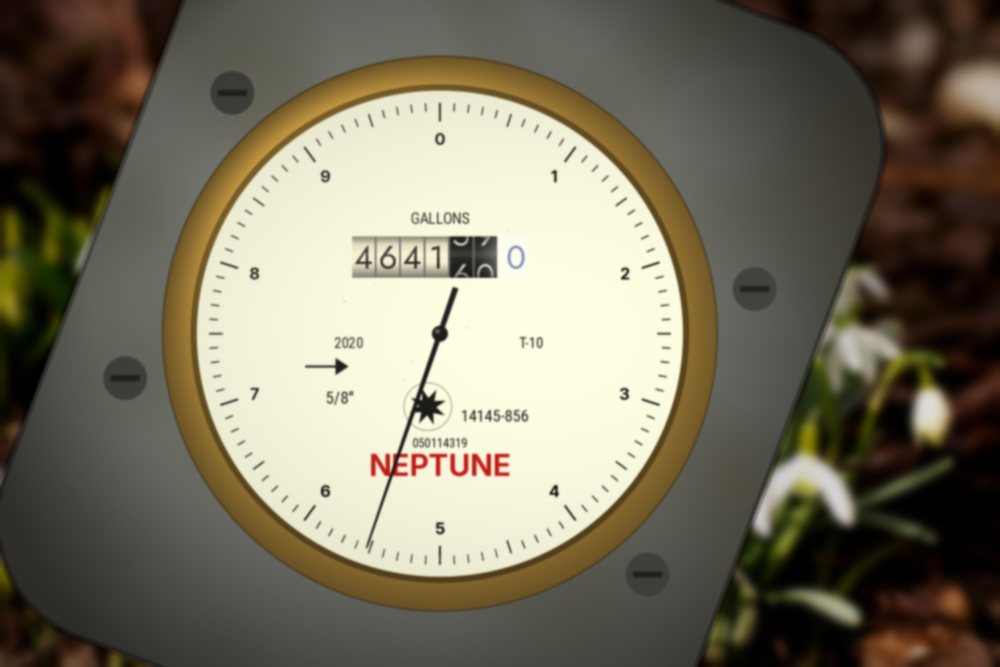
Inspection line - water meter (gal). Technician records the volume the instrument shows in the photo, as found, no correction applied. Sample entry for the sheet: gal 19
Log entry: gal 4641595.5
